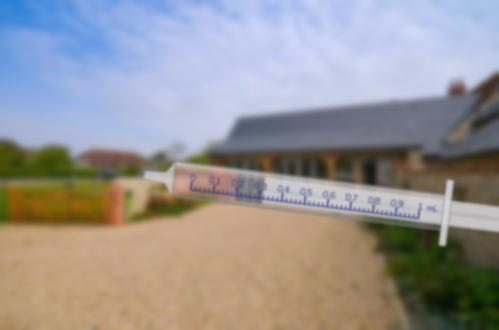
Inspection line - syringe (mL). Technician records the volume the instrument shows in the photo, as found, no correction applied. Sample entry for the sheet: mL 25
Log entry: mL 0.2
